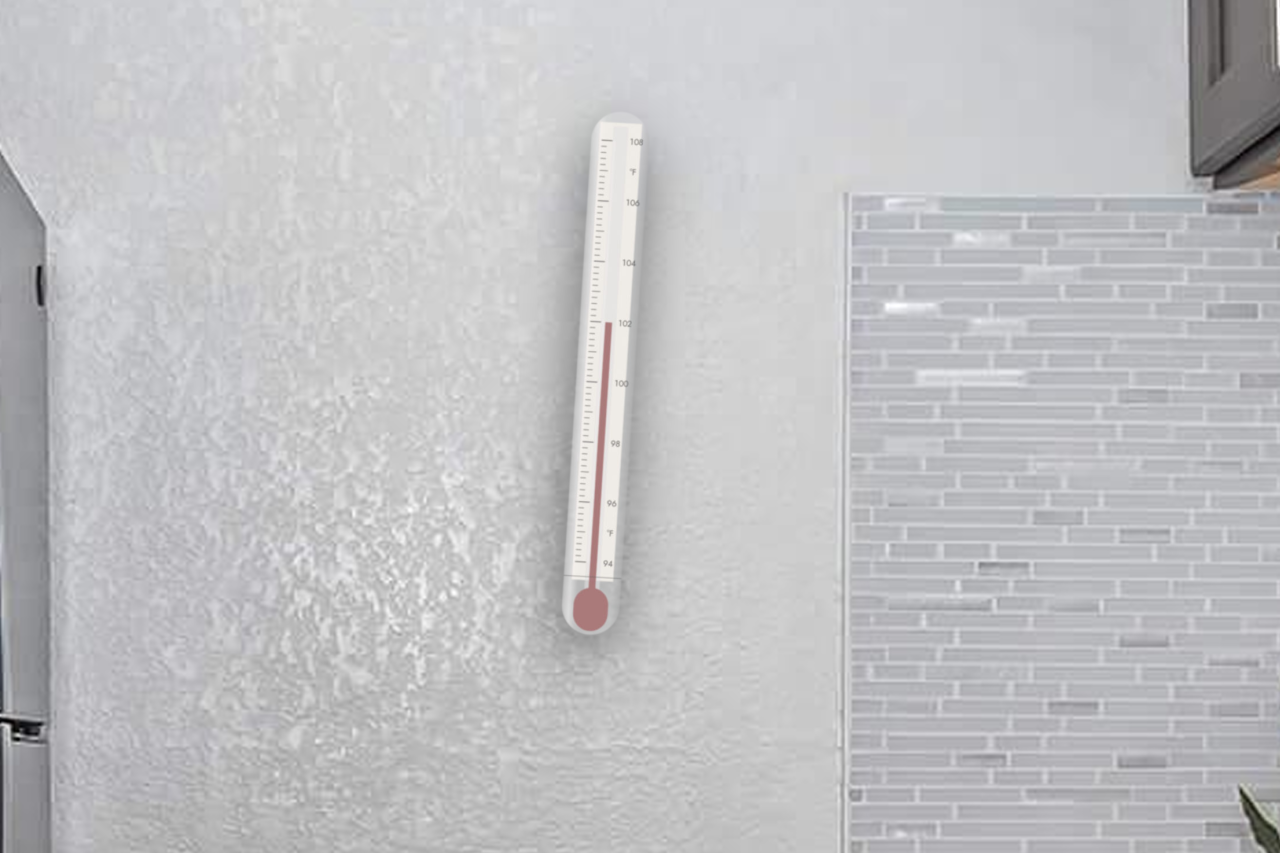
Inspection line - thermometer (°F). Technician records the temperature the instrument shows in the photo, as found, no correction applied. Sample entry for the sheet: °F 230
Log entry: °F 102
